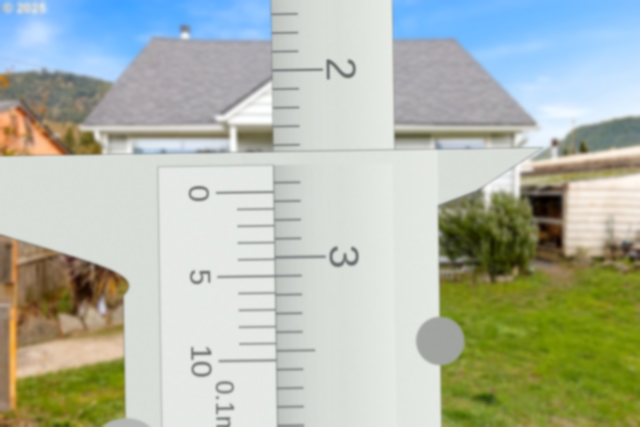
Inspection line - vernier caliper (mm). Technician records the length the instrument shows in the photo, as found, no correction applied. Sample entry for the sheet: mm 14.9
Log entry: mm 26.5
